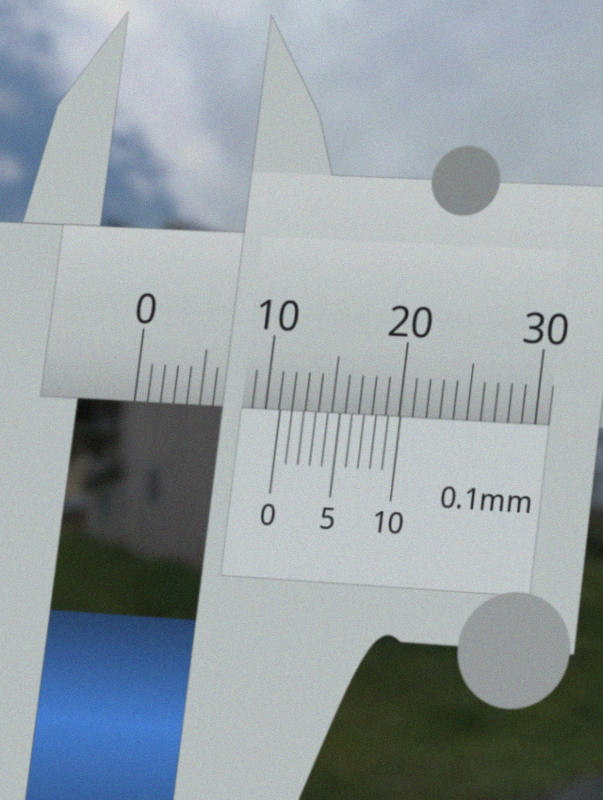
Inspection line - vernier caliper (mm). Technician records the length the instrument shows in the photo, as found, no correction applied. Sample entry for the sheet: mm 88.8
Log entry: mm 11.1
